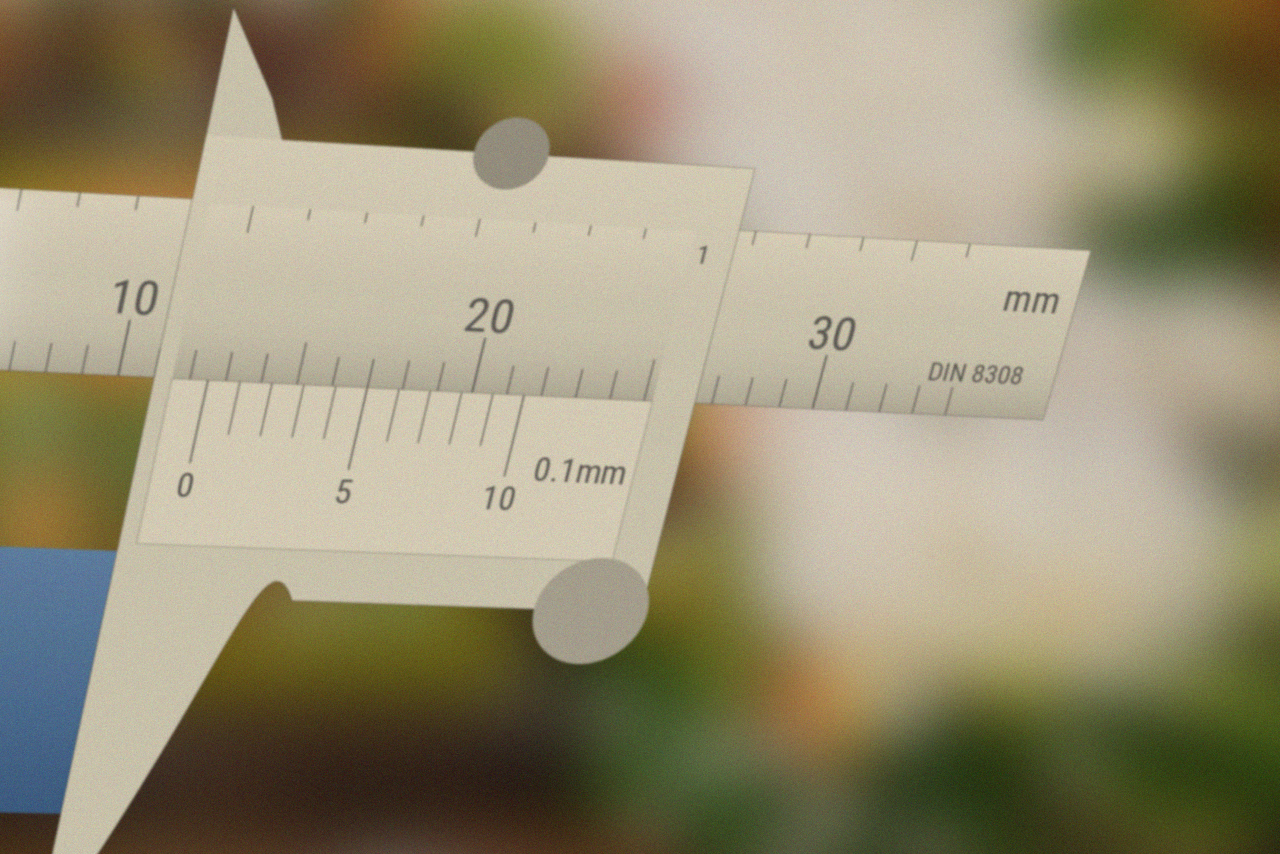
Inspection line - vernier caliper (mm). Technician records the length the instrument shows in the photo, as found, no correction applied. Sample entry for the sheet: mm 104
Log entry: mm 12.5
